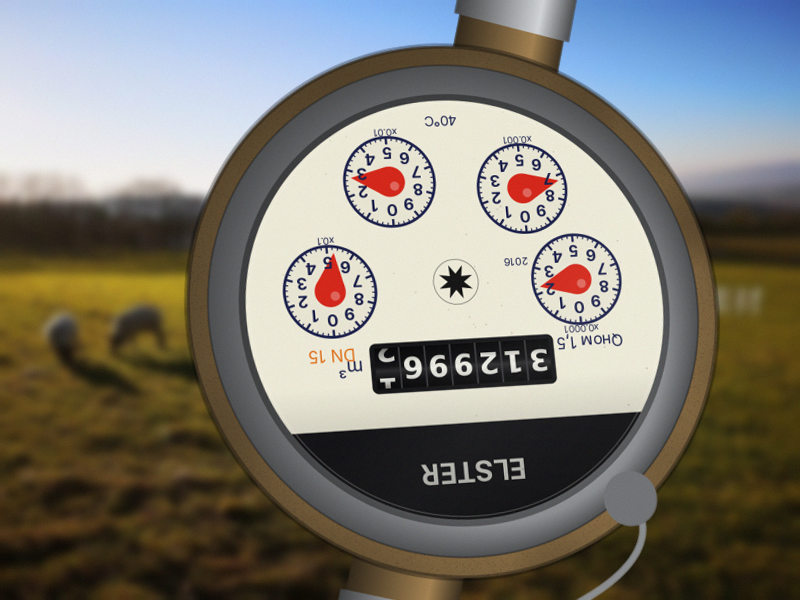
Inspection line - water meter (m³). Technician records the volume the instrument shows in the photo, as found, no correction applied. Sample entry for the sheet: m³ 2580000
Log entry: m³ 3129961.5272
